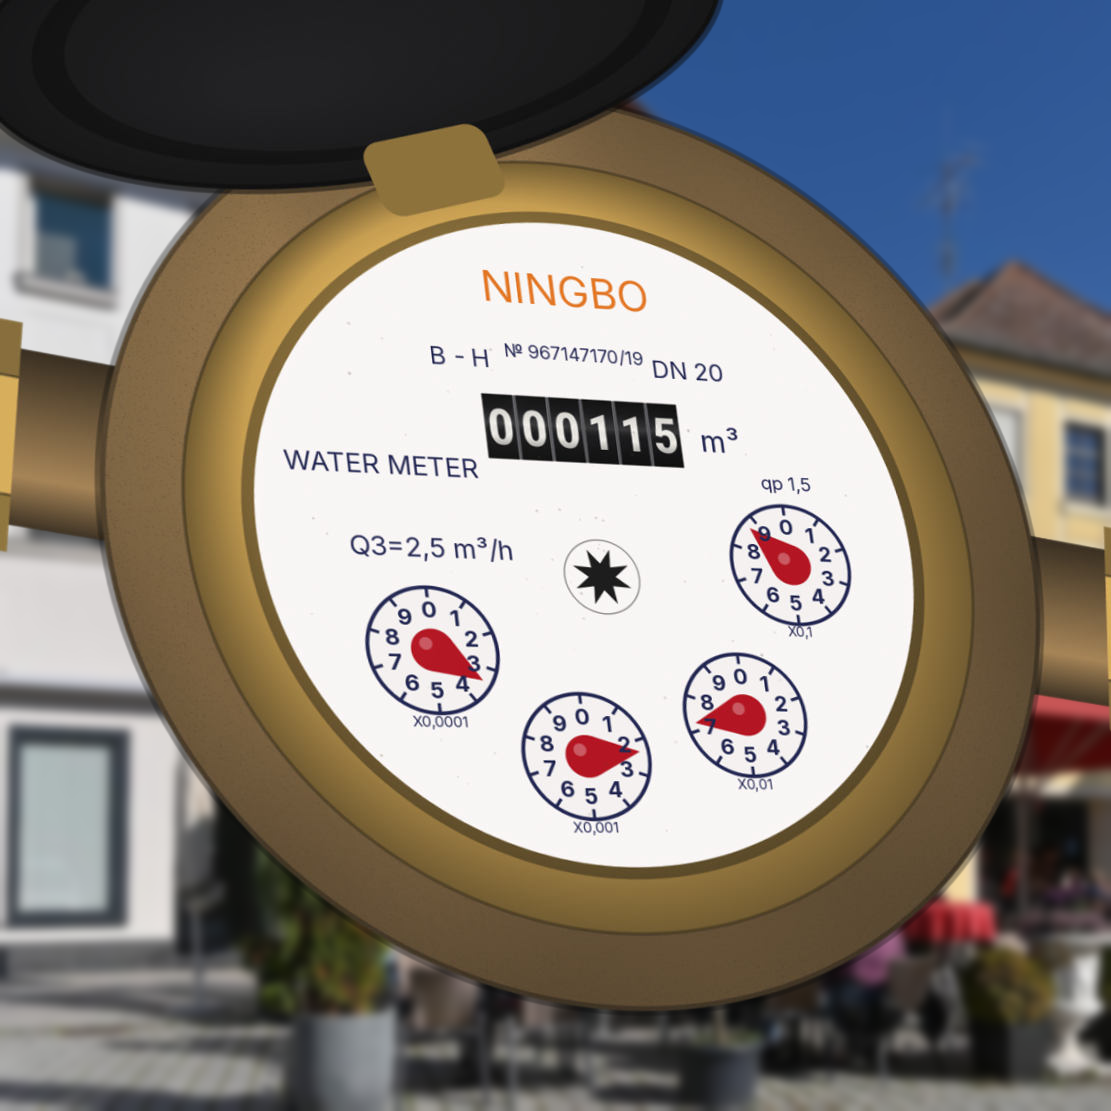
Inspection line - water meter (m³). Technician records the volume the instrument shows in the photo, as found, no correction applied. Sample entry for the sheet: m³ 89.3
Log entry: m³ 115.8723
